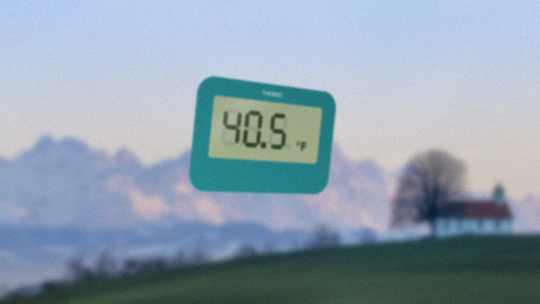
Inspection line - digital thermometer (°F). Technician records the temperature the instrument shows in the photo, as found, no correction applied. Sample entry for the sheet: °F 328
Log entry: °F 40.5
